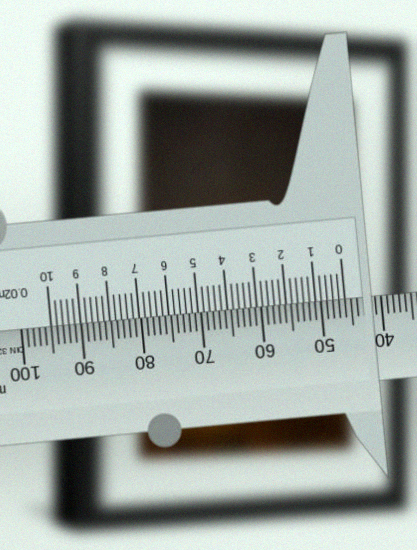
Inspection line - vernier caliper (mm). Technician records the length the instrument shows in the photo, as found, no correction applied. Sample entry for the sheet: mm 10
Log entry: mm 46.0
